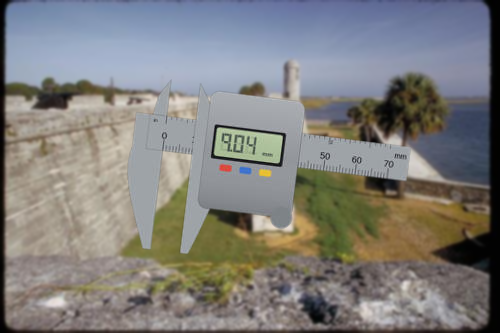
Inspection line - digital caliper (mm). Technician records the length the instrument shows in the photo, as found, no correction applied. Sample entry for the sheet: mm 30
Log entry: mm 9.04
